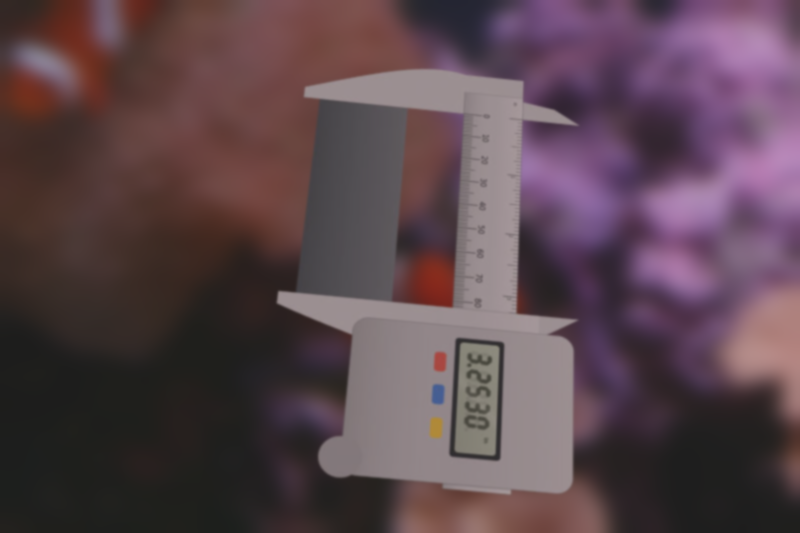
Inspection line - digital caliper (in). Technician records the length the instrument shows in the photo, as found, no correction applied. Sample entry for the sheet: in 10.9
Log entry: in 3.2530
